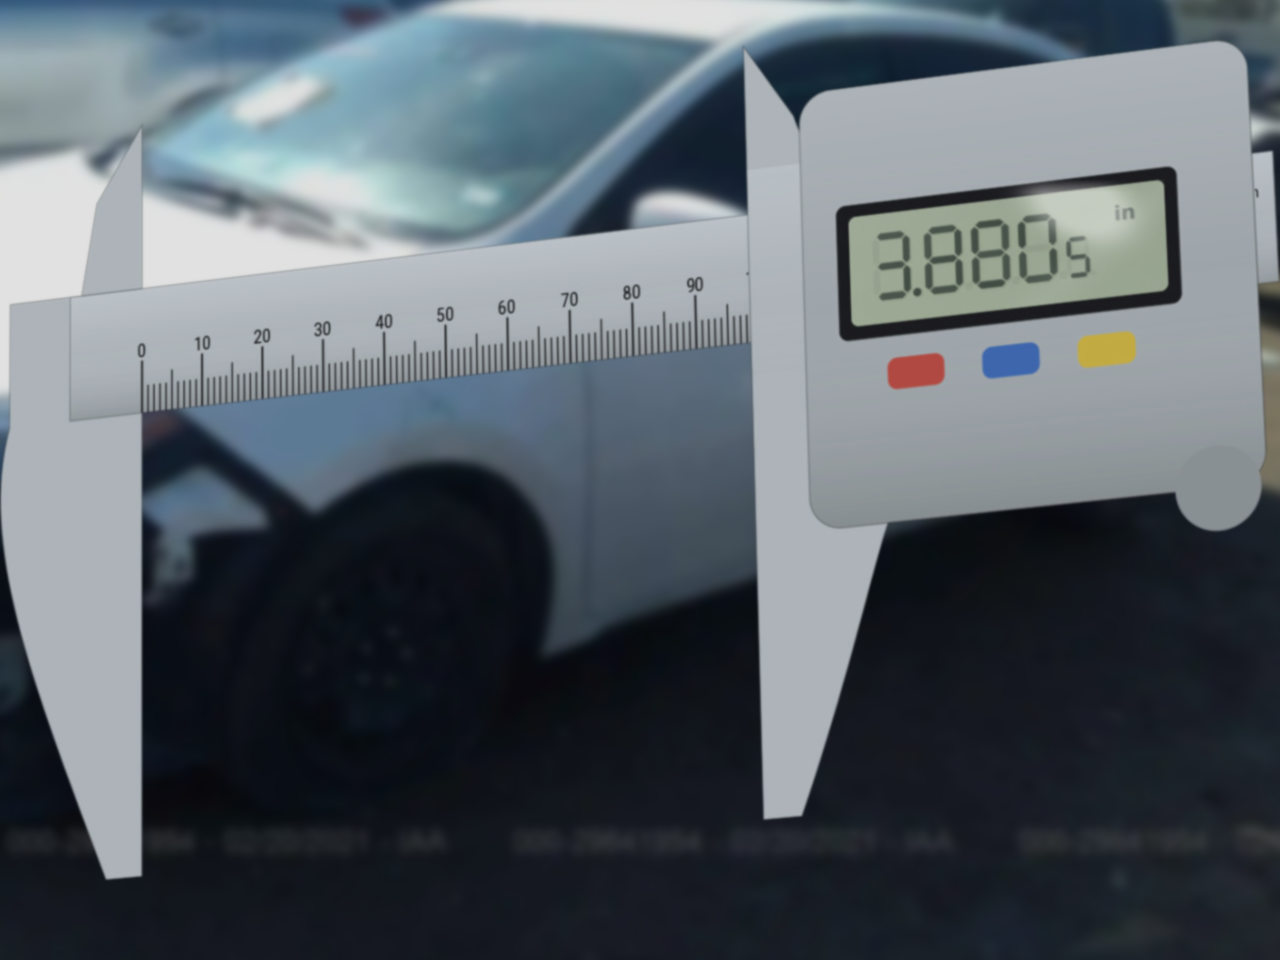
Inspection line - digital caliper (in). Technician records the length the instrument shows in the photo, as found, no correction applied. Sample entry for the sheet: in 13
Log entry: in 3.8805
